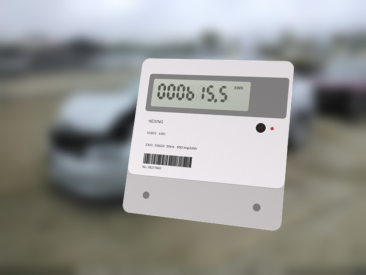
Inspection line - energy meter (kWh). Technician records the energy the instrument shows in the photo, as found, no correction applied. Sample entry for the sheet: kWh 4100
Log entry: kWh 615.5
